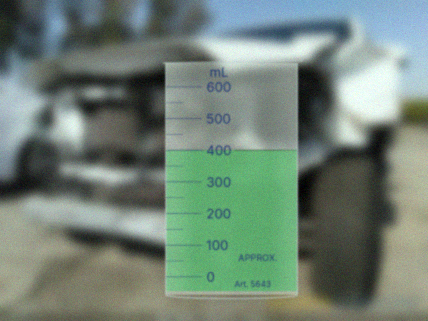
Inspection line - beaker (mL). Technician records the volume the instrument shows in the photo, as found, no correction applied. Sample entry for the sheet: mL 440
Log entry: mL 400
